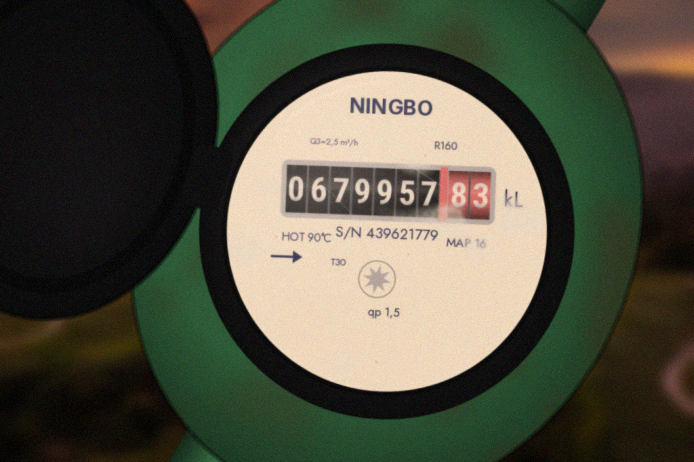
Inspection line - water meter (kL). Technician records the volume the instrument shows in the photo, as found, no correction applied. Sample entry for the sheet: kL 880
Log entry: kL 679957.83
